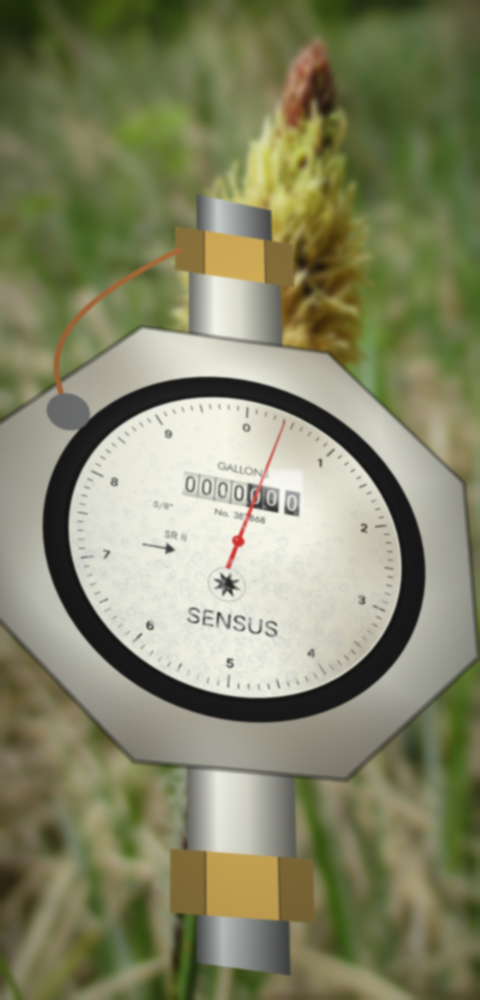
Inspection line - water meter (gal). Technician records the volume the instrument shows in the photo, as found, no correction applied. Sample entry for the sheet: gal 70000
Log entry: gal 0.4
